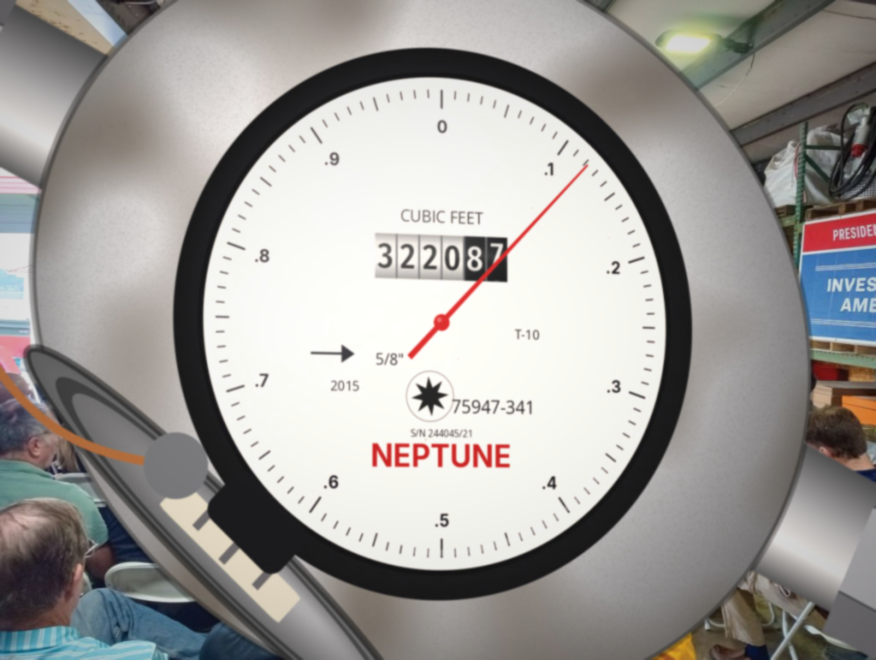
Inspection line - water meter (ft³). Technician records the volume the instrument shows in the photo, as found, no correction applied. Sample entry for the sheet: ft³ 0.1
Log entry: ft³ 322087.12
